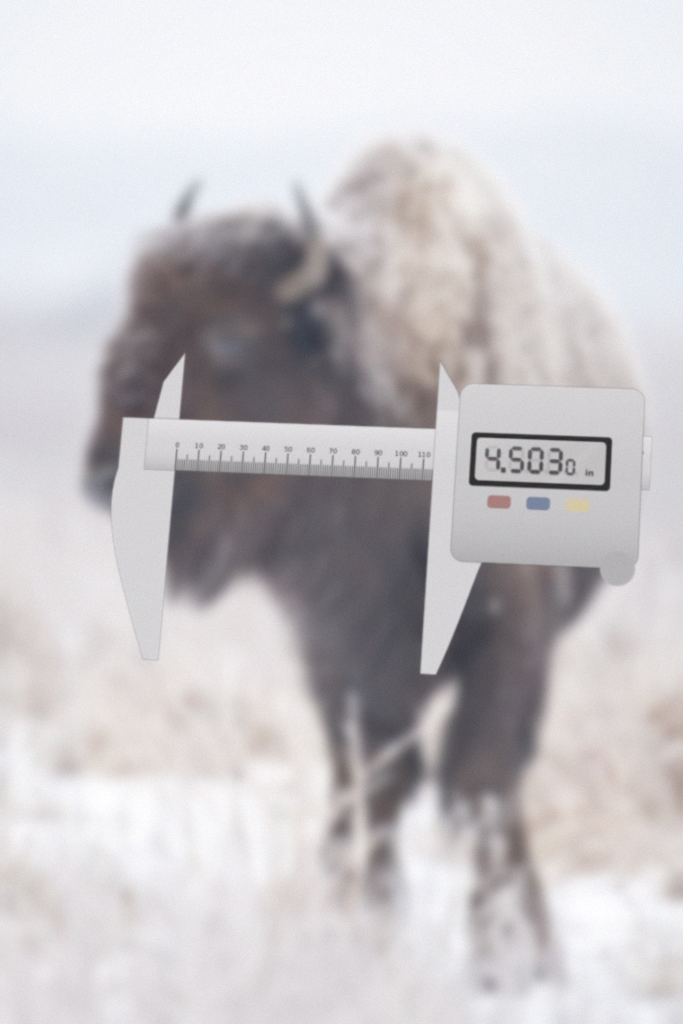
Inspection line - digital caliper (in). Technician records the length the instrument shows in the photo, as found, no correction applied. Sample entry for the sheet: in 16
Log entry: in 4.5030
